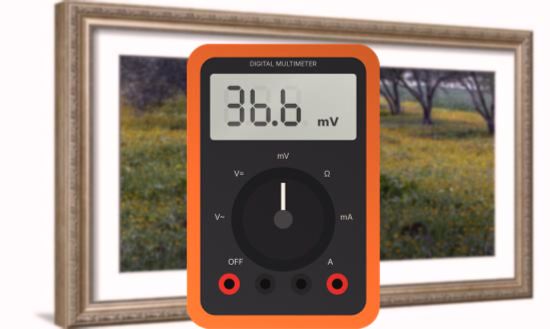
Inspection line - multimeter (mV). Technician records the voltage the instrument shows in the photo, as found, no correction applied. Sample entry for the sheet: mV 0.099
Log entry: mV 36.6
